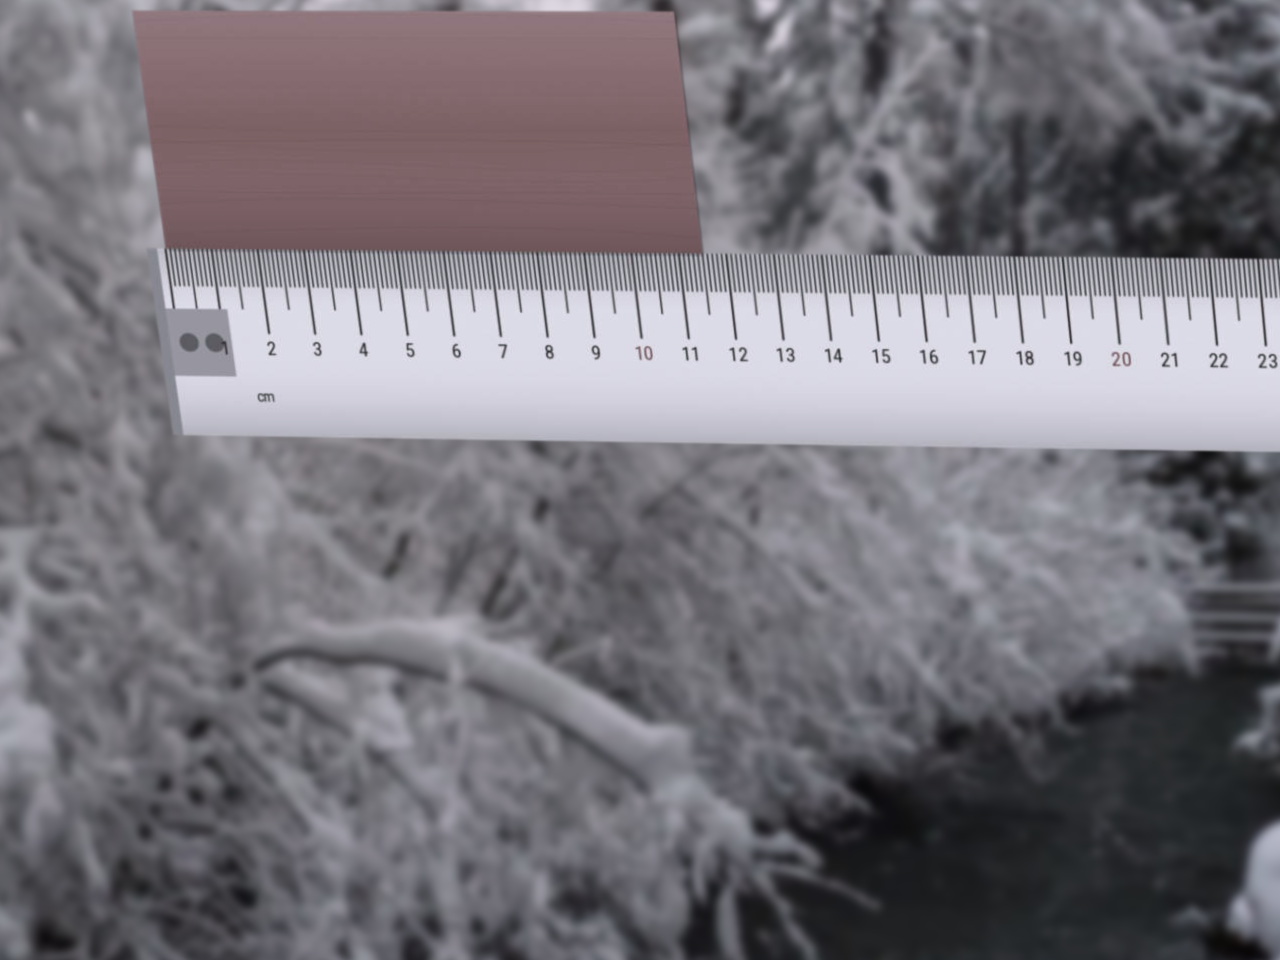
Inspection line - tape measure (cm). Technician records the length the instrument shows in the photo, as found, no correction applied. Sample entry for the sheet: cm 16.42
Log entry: cm 11.5
